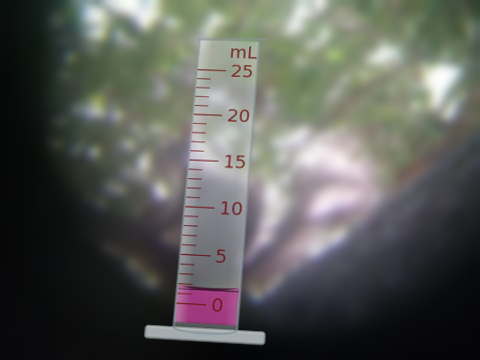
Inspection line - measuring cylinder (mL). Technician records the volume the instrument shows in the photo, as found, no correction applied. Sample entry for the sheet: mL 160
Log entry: mL 1.5
